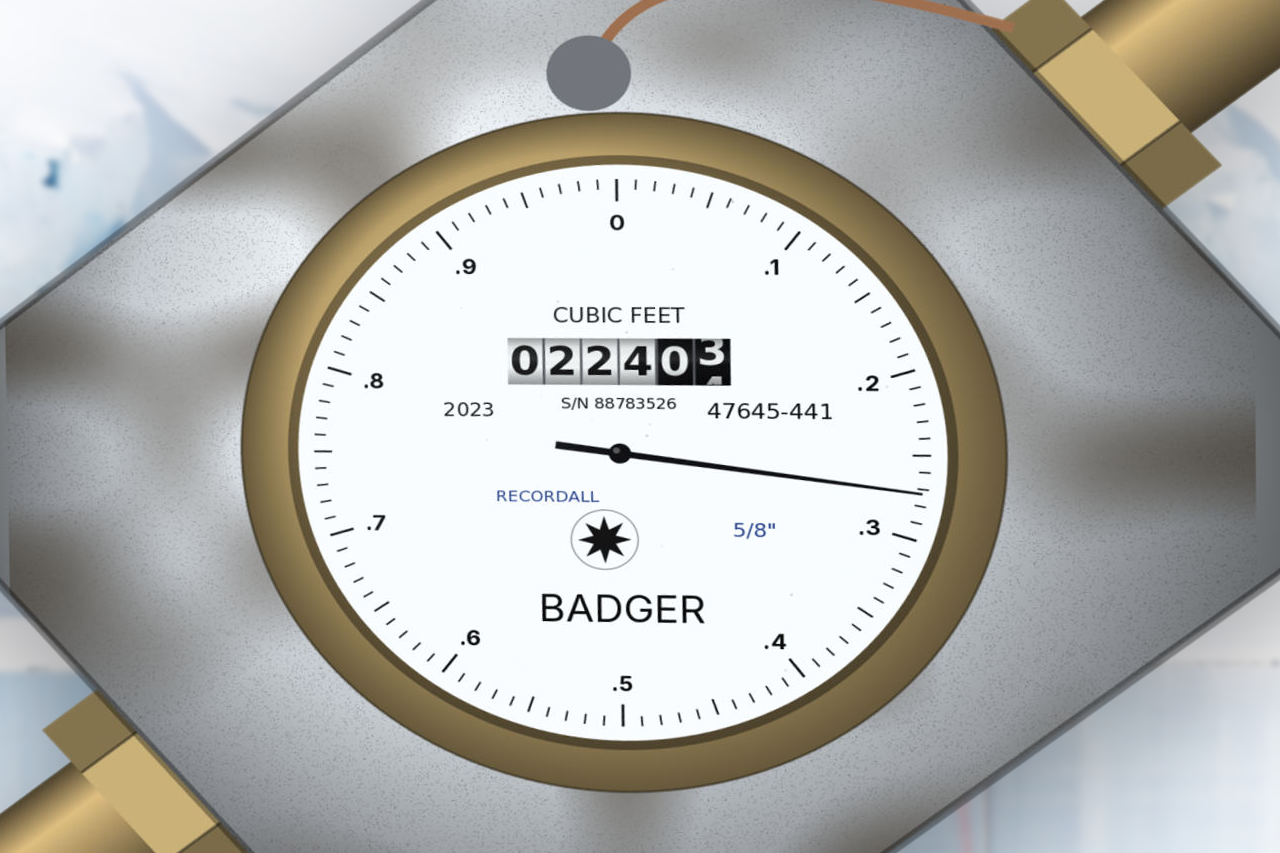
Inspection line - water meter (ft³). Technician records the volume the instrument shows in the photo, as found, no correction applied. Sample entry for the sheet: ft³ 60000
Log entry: ft³ 22403.27
